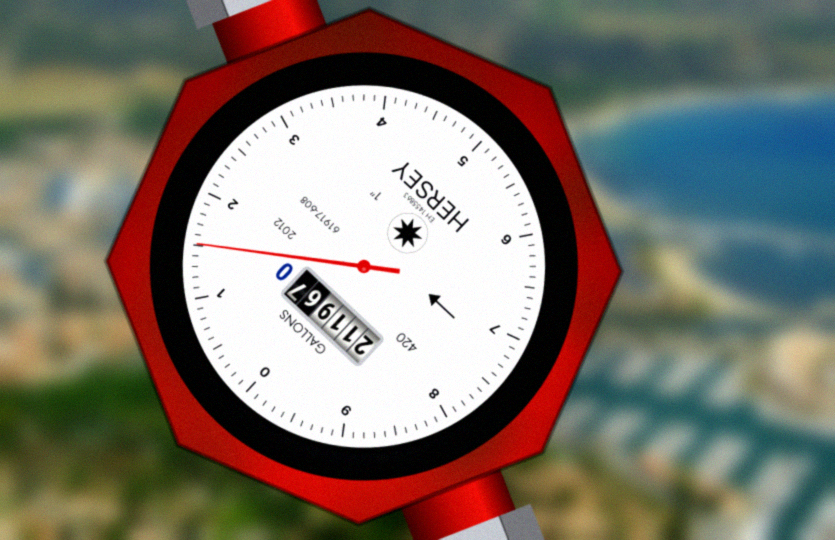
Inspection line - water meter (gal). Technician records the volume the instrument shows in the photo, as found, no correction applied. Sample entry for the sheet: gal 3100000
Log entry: gal 2119671.5
